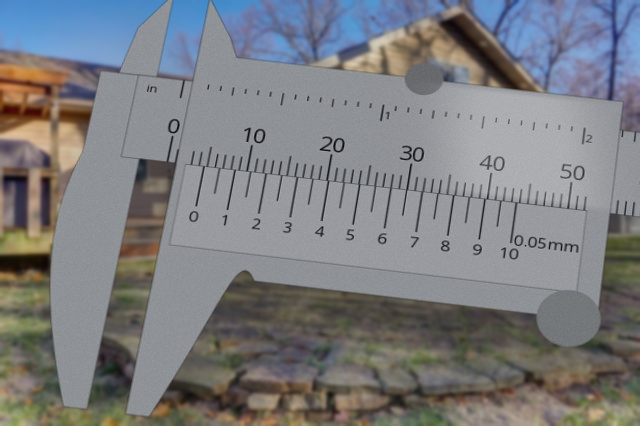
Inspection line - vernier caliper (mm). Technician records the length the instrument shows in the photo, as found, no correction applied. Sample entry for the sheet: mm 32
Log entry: mm 4.6
